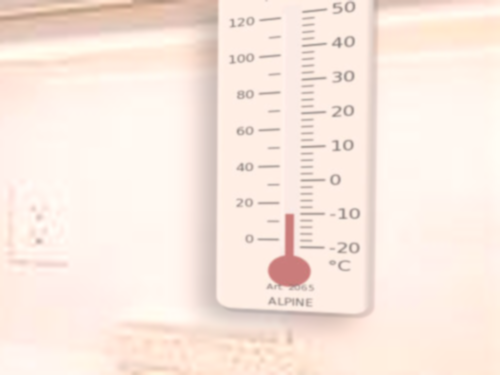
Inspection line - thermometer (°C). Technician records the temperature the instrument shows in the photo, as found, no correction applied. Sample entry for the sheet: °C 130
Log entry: °C -10
